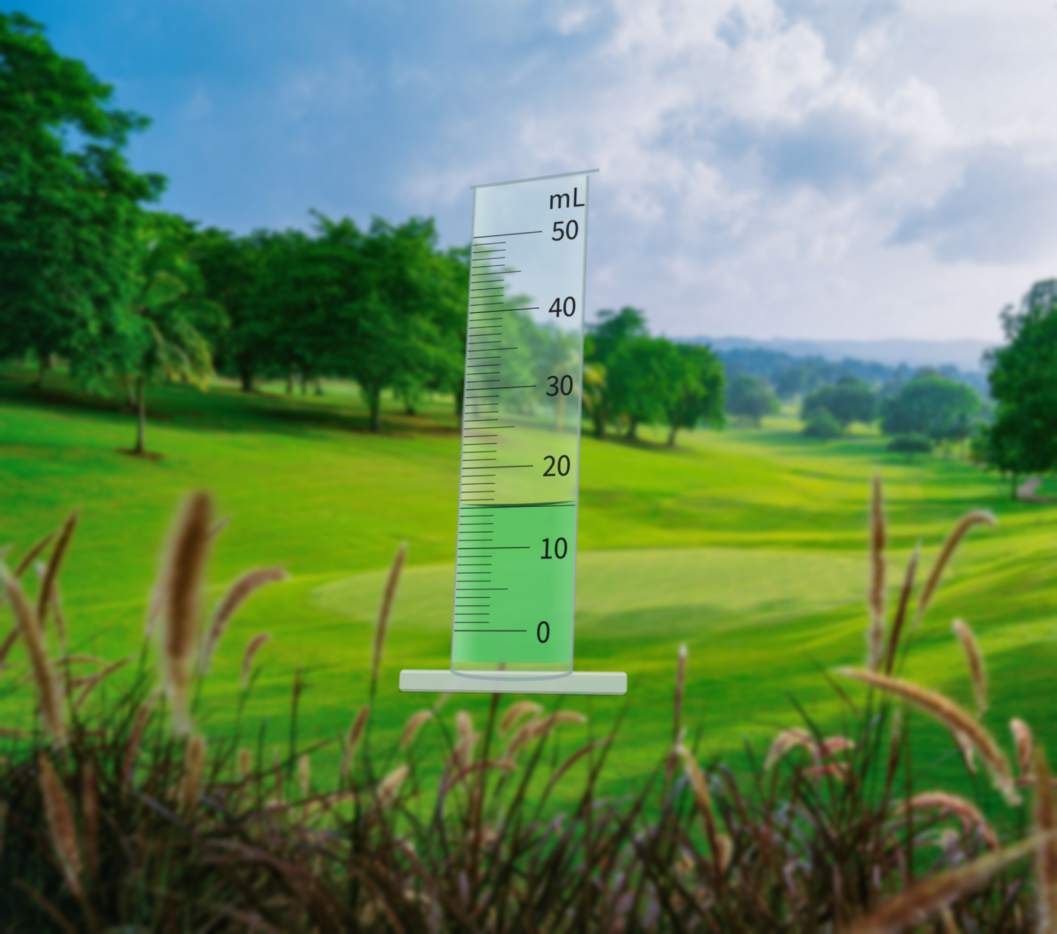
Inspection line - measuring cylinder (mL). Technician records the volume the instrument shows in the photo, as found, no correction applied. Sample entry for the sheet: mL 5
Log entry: mL 15
